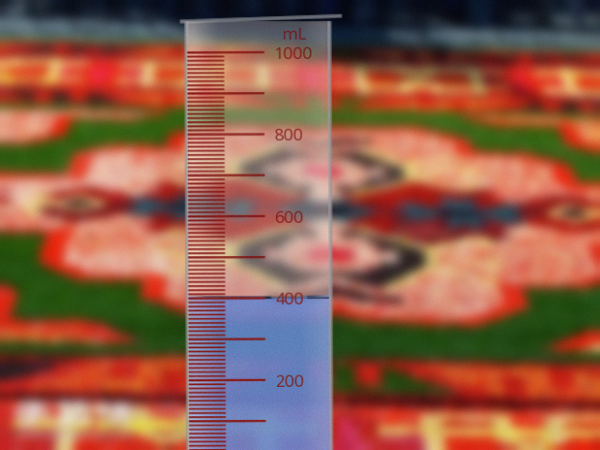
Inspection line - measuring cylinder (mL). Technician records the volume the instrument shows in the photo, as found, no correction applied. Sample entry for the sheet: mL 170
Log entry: mL 400
